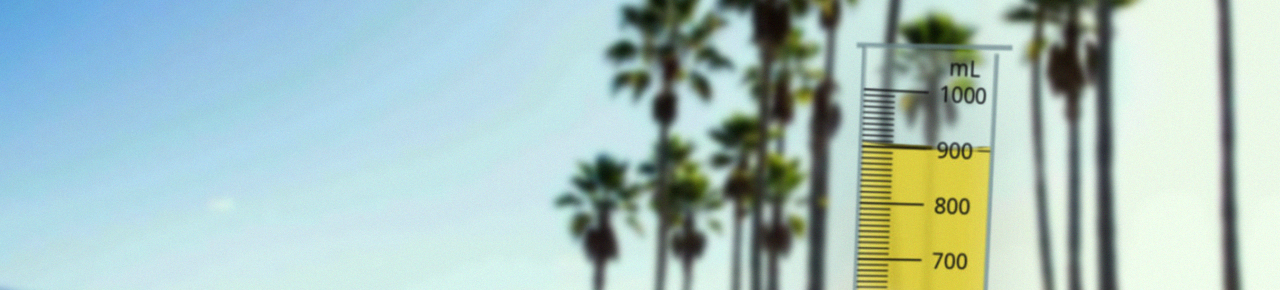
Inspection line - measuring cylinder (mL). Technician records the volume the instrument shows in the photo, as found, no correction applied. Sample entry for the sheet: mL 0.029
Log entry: mL 900
